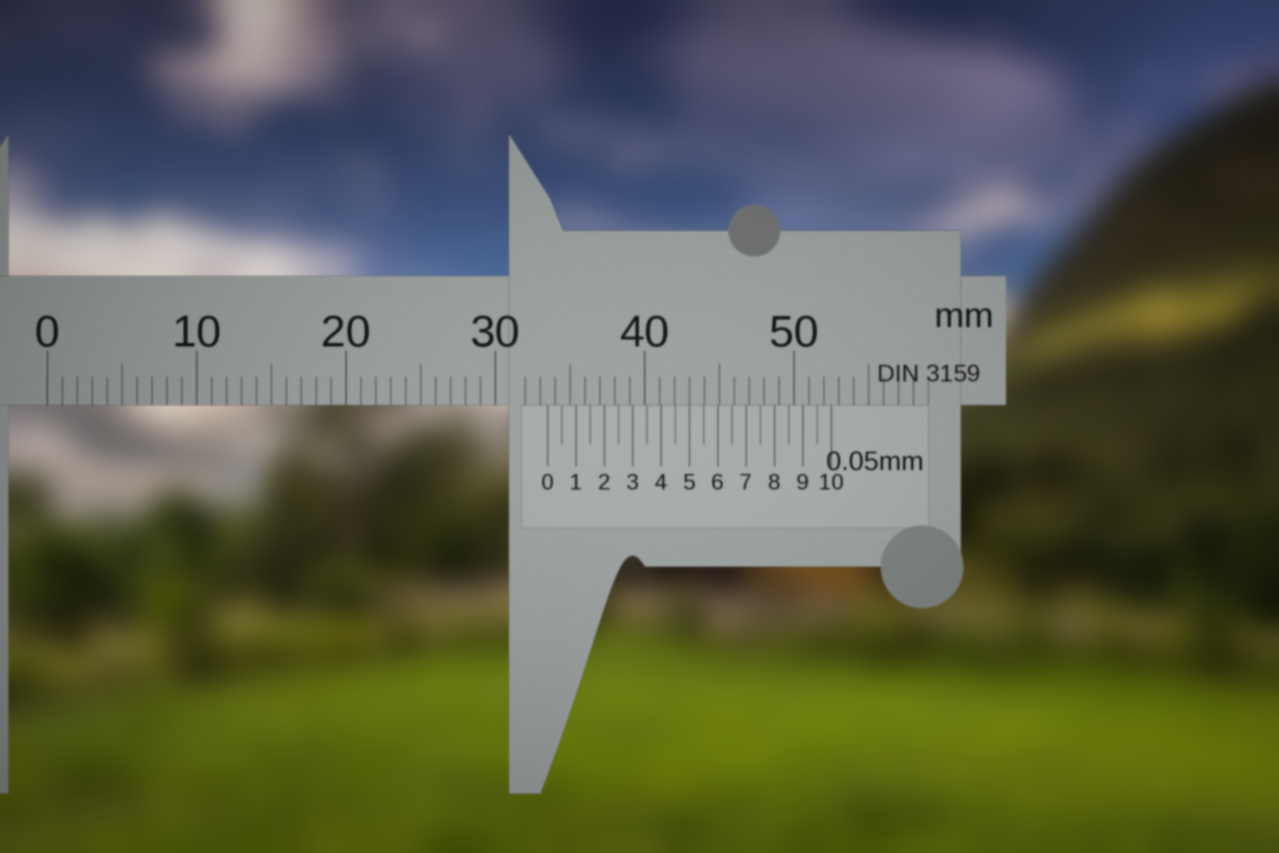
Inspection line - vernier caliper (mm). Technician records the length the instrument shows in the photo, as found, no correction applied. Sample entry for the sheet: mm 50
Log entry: mm 33.5
